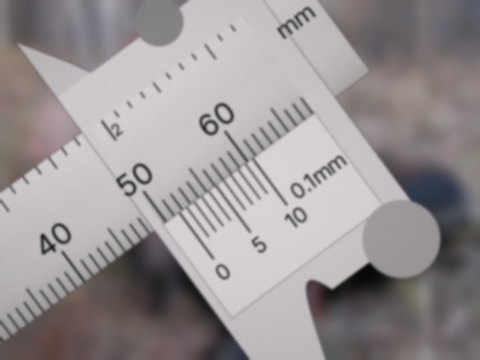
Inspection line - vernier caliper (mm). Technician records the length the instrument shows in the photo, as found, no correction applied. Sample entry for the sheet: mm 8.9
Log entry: mm 51.6
